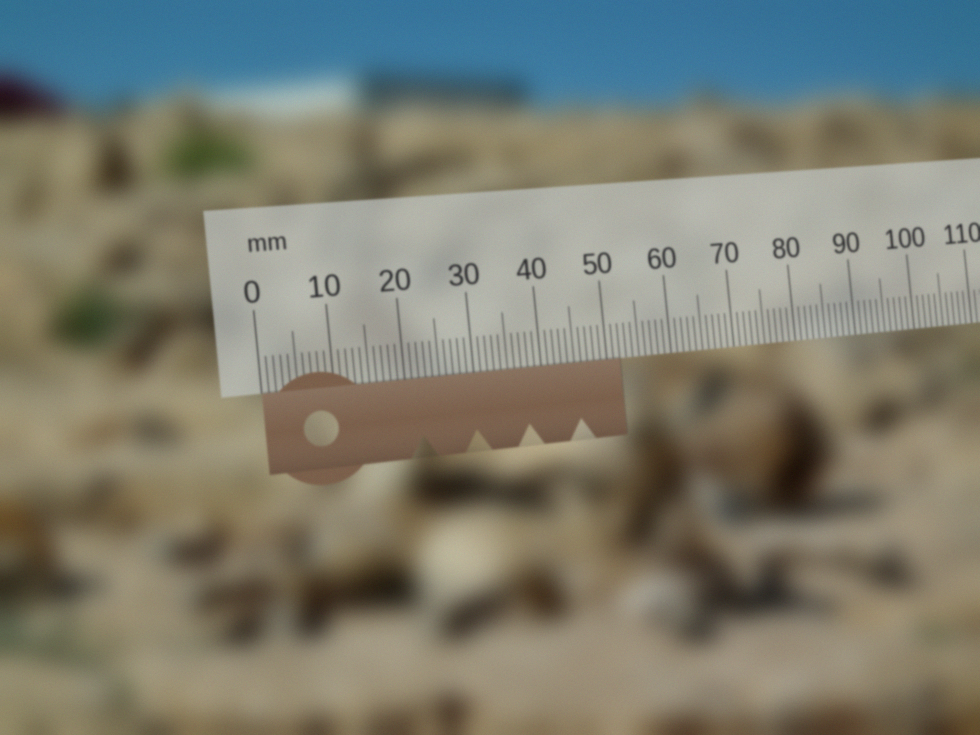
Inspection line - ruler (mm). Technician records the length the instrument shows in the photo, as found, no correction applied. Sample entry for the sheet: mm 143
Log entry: mm 52
